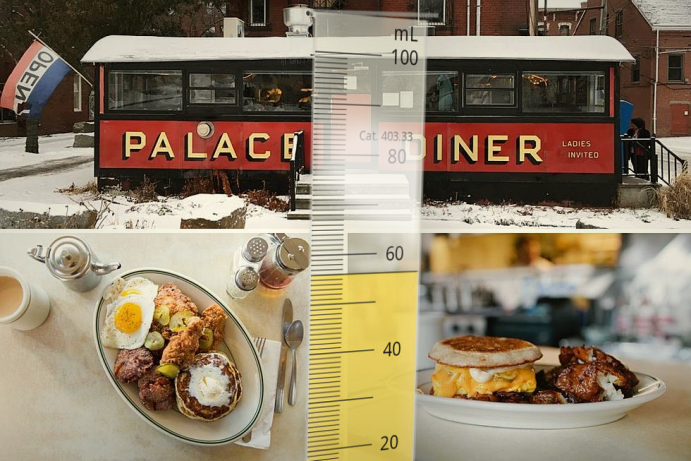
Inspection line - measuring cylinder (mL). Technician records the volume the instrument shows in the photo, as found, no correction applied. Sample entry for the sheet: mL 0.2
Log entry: mL 56
